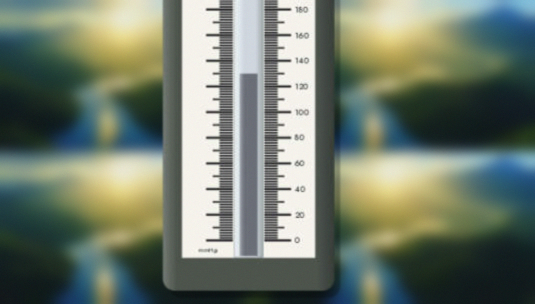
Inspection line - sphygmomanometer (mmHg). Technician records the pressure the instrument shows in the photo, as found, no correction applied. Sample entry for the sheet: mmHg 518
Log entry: mmHg 130
